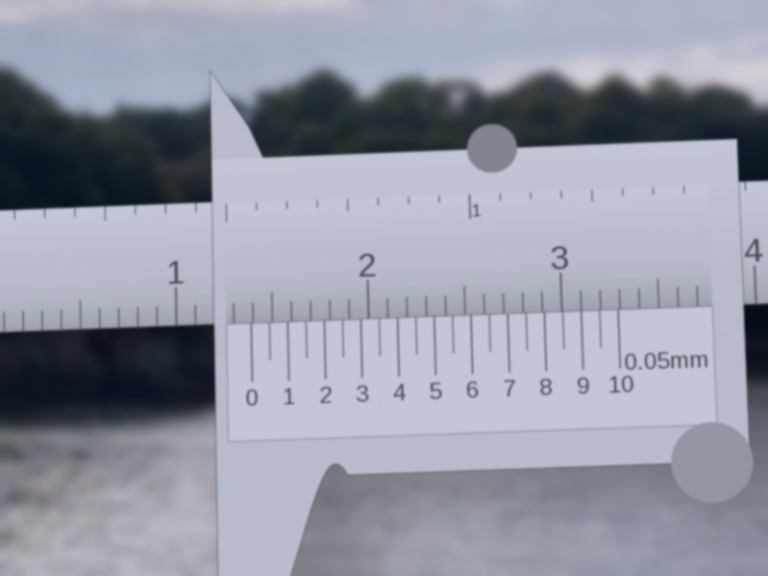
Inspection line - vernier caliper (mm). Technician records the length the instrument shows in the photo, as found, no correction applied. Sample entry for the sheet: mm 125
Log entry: mm 13.9
